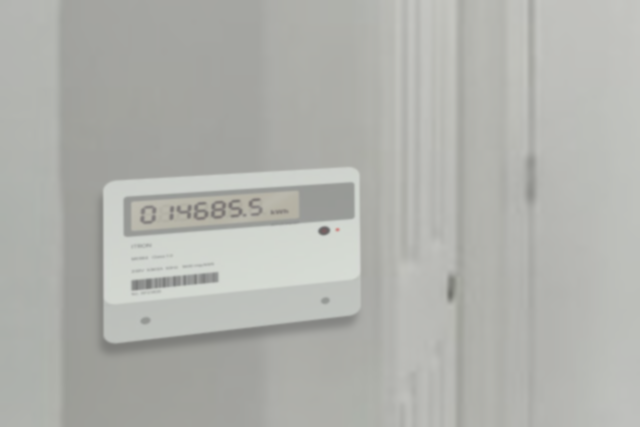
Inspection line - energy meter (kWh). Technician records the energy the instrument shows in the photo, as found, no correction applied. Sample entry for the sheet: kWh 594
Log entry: kWh 14685.5
